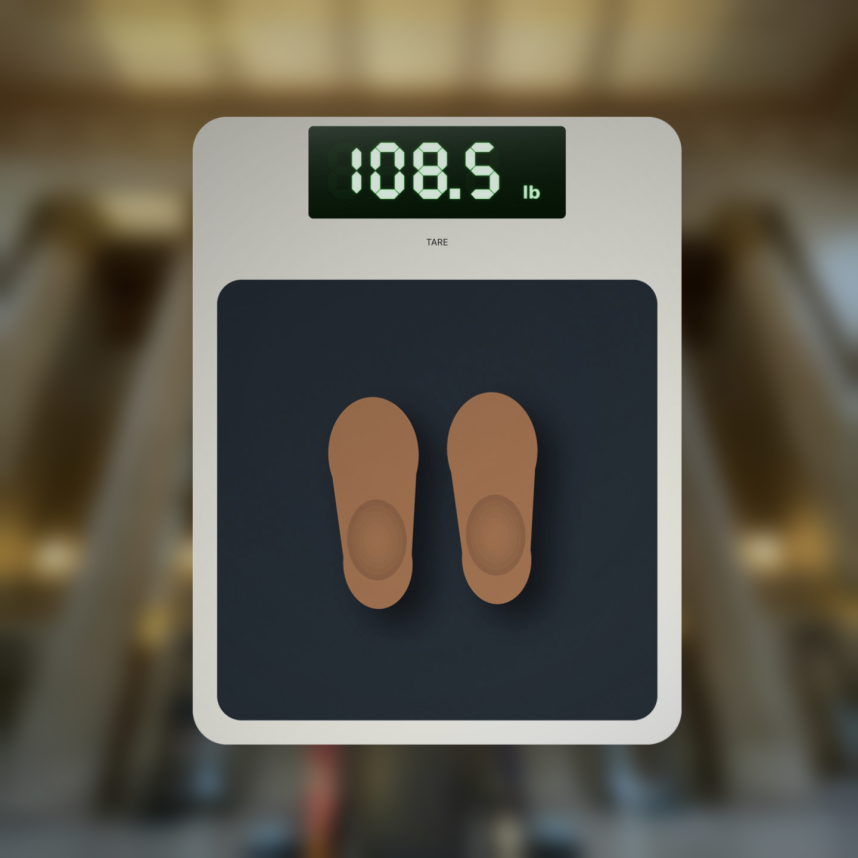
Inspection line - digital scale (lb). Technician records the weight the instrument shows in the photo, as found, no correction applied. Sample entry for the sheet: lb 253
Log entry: lb 108.5
